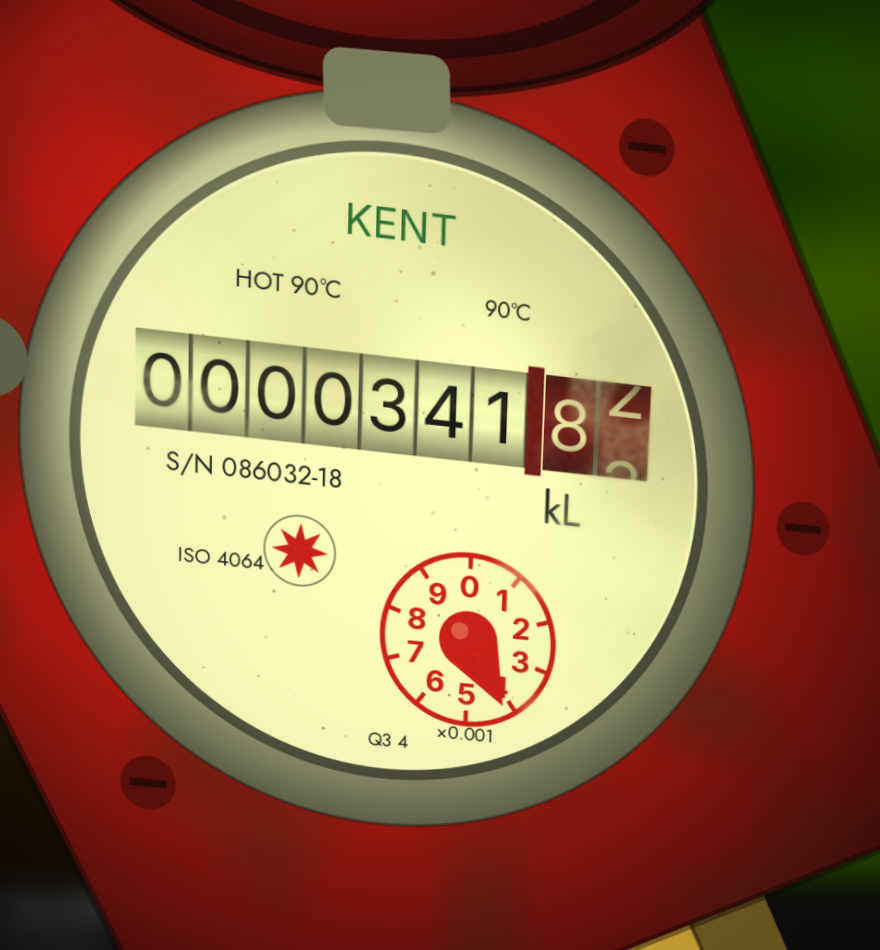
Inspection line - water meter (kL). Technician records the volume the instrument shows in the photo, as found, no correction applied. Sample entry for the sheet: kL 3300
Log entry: kL 341.824
